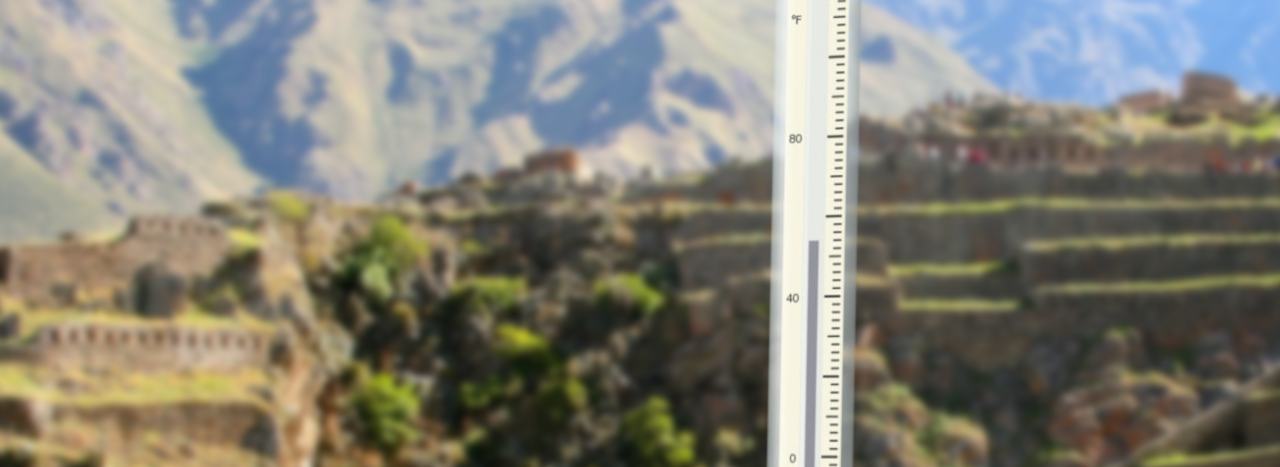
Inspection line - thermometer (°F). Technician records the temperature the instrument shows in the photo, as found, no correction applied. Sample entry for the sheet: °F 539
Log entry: °F 54
